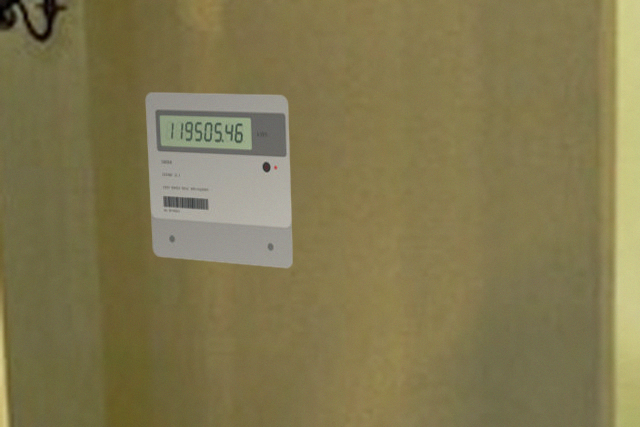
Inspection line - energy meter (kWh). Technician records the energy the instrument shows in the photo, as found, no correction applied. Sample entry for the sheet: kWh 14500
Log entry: kWh 119505.46
